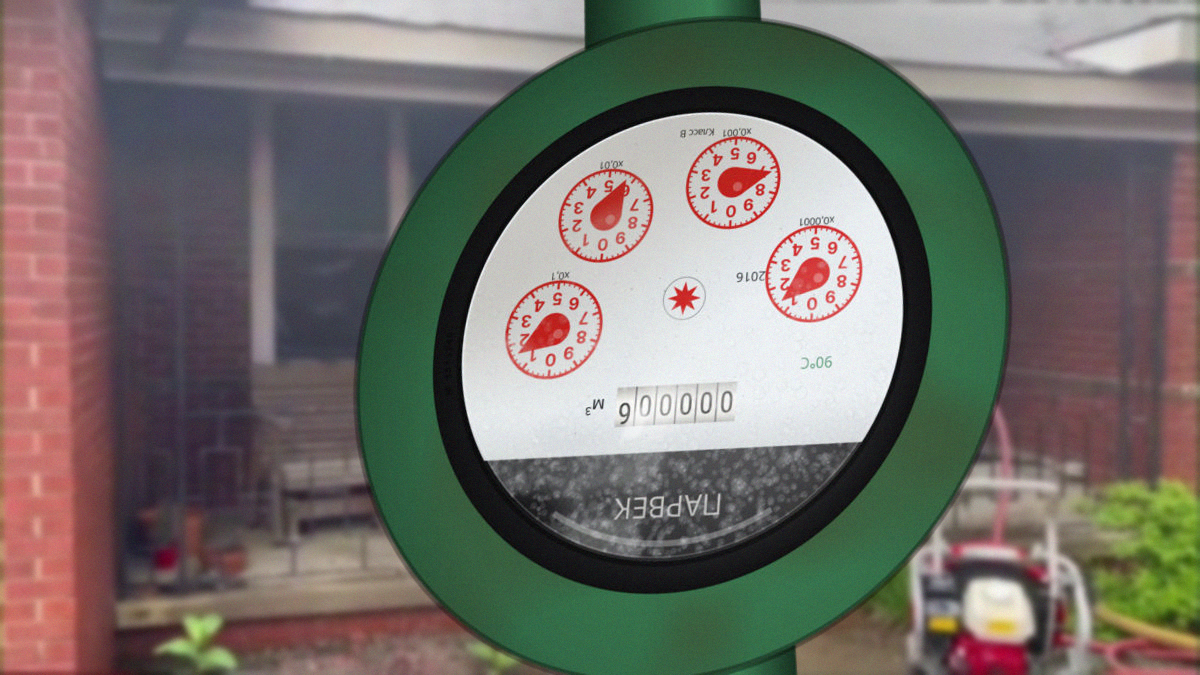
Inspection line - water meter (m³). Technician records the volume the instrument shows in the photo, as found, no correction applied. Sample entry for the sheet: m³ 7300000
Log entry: m³ 6.1571
